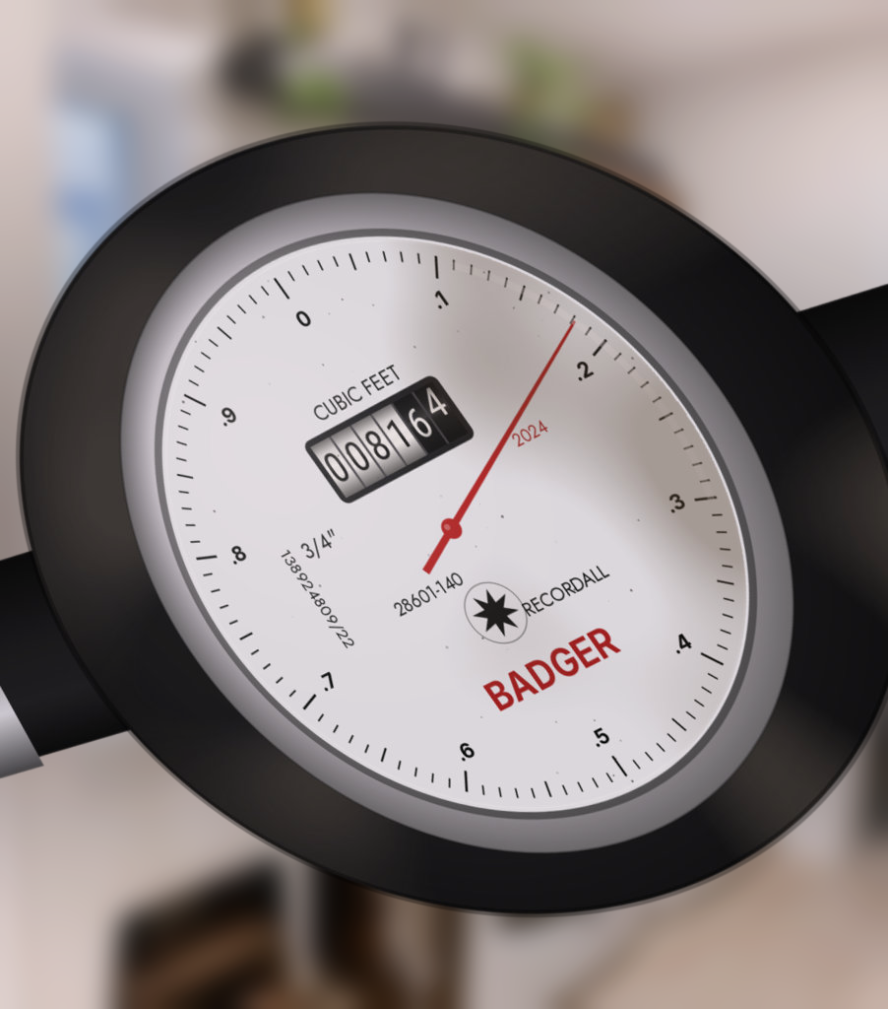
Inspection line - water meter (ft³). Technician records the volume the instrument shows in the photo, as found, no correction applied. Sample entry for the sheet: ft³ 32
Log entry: ft³ 8164.18
